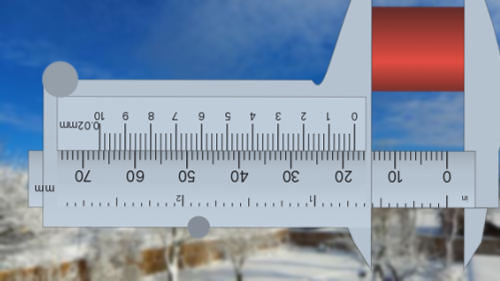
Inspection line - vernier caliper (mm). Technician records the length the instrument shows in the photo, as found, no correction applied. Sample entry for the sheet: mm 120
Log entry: mm 17.8
